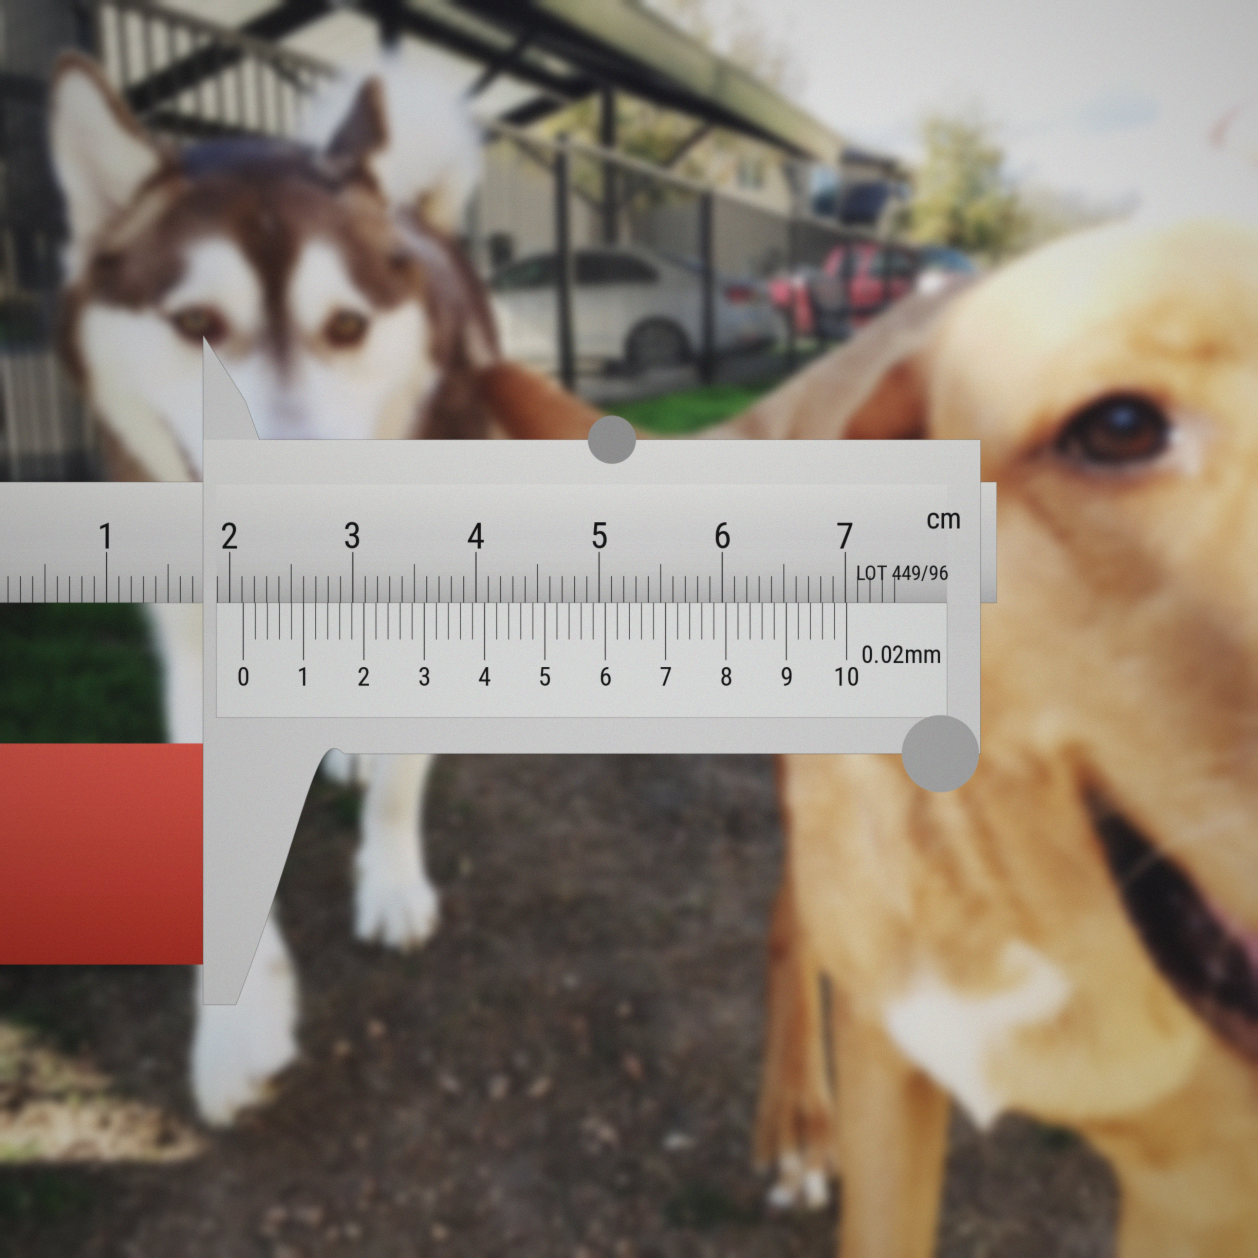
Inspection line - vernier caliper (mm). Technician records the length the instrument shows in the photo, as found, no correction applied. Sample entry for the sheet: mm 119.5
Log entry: mm 21.1
